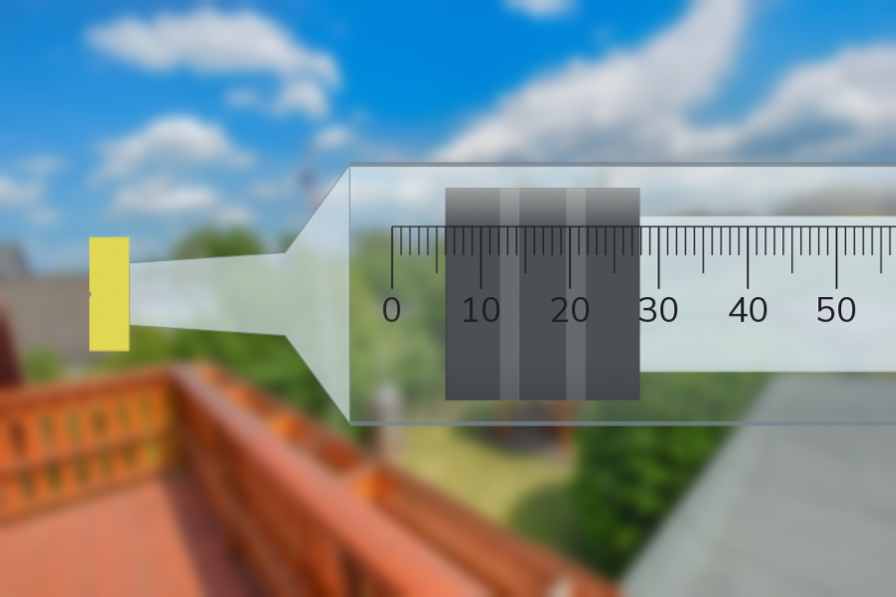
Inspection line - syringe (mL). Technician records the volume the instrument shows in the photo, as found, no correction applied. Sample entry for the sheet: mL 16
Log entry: mL 6
